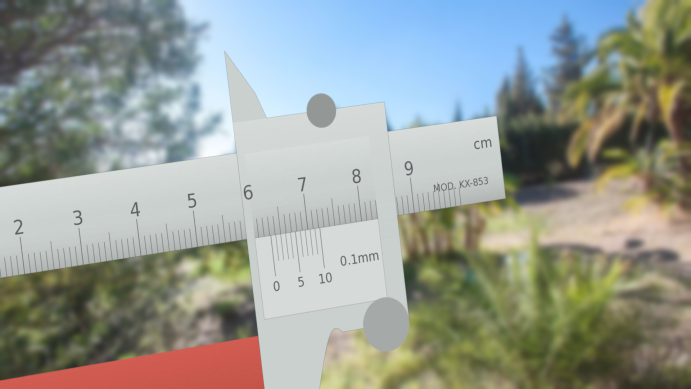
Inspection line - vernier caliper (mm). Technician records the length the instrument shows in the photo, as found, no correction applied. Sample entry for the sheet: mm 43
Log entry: mm 63.2
